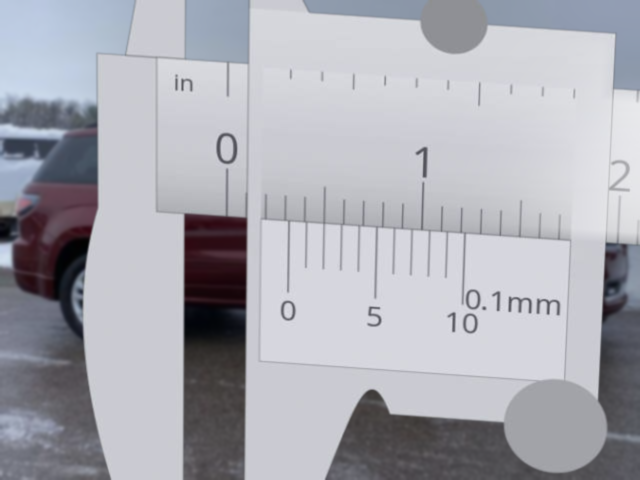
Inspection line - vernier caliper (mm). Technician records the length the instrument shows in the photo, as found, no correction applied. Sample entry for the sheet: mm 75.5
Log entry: mm 3.2
